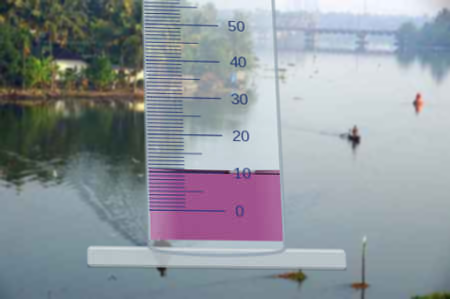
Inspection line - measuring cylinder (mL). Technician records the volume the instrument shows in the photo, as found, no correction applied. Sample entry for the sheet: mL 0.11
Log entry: mL 10
